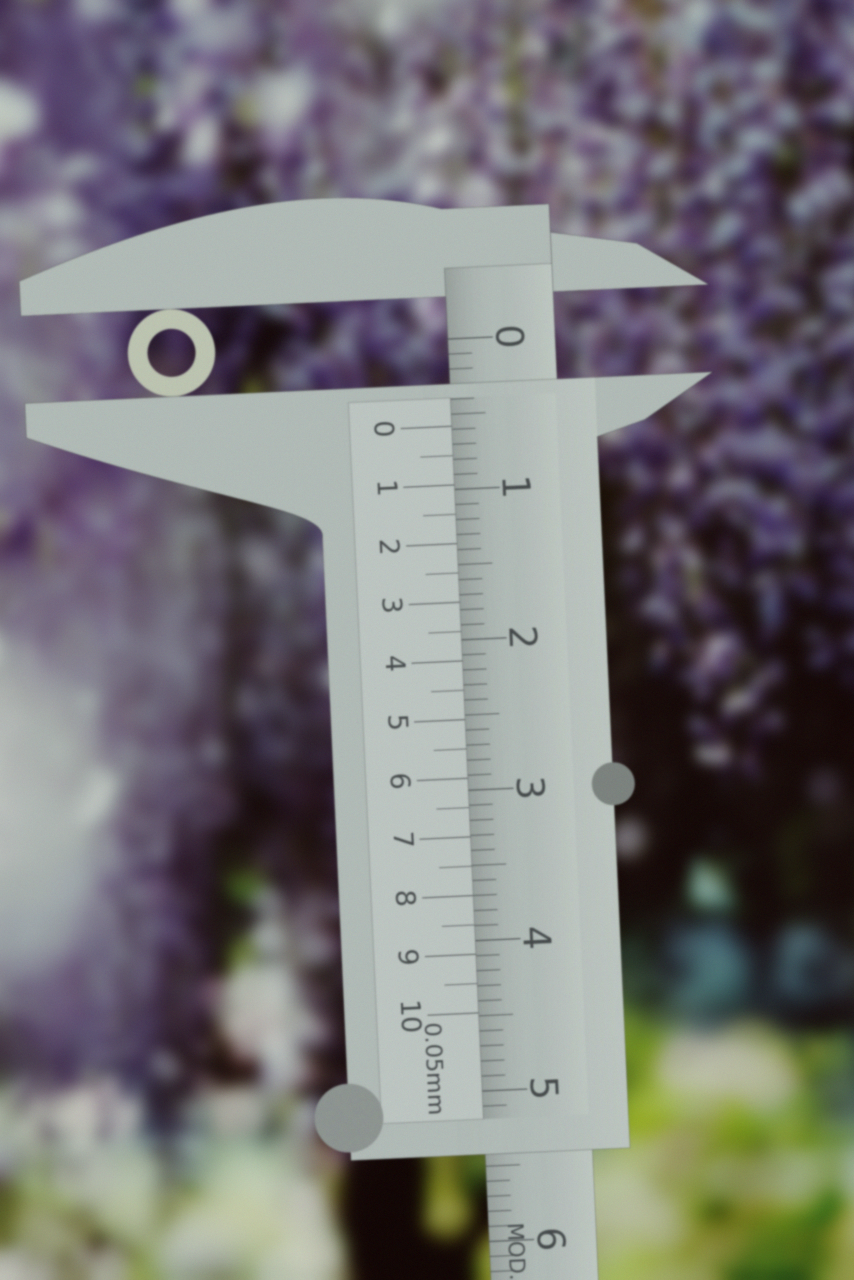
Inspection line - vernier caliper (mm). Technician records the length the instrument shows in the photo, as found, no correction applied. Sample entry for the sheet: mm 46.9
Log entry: mm 5.8
